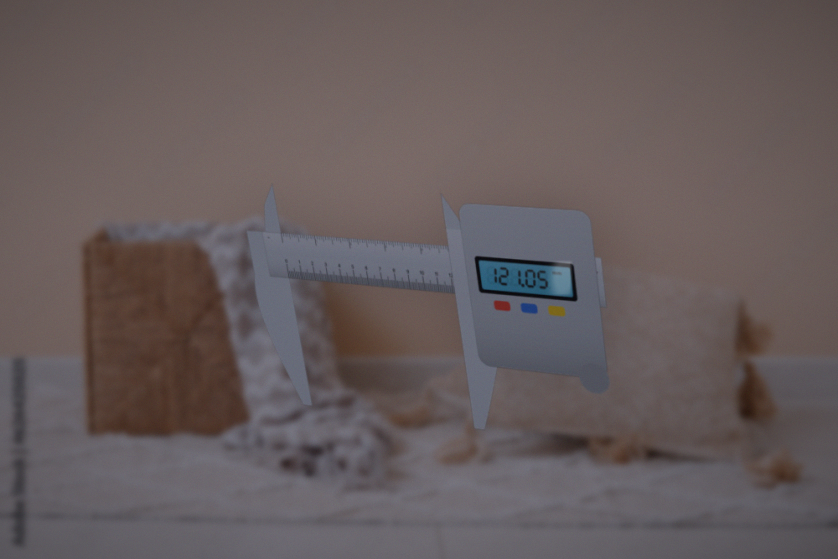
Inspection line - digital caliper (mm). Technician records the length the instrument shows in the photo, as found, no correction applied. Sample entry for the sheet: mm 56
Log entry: mm 121.05
